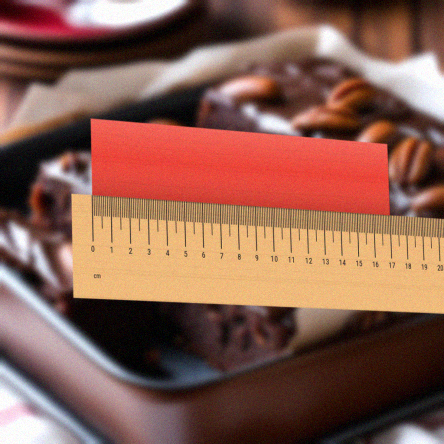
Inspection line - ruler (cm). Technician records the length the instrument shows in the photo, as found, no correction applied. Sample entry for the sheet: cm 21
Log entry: cm 17
